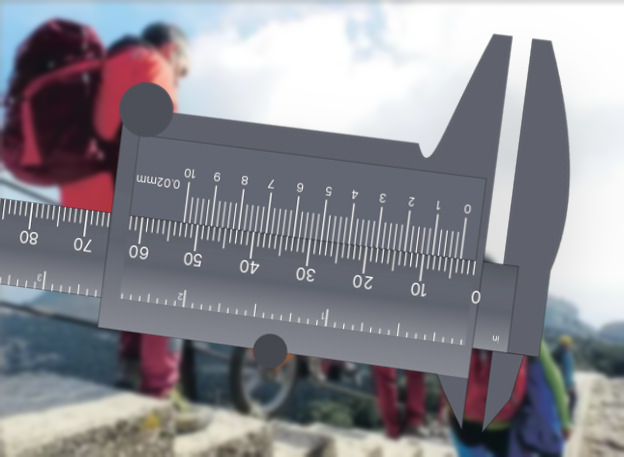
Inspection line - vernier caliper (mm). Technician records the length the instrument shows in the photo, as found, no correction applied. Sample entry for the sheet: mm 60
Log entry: mm 3.5
